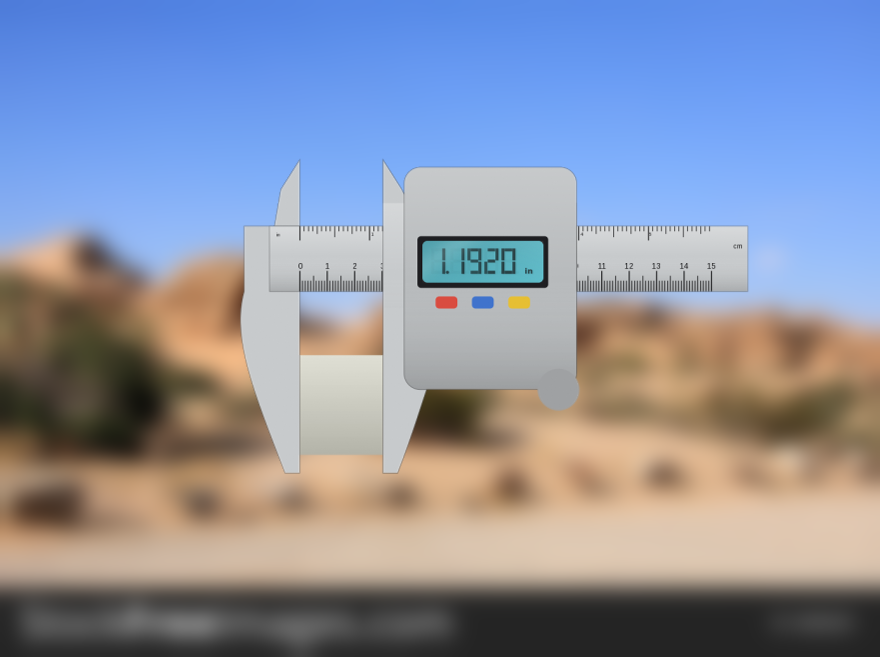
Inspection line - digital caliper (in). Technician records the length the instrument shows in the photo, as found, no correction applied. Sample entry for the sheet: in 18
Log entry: in 1.1920
